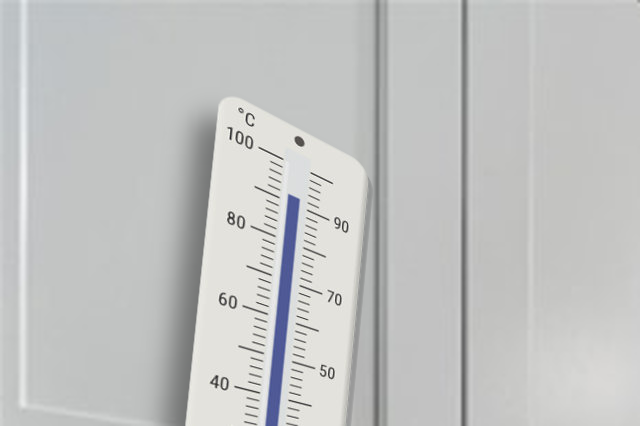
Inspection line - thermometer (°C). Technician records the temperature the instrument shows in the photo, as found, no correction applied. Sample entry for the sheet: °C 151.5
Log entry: °C 92
